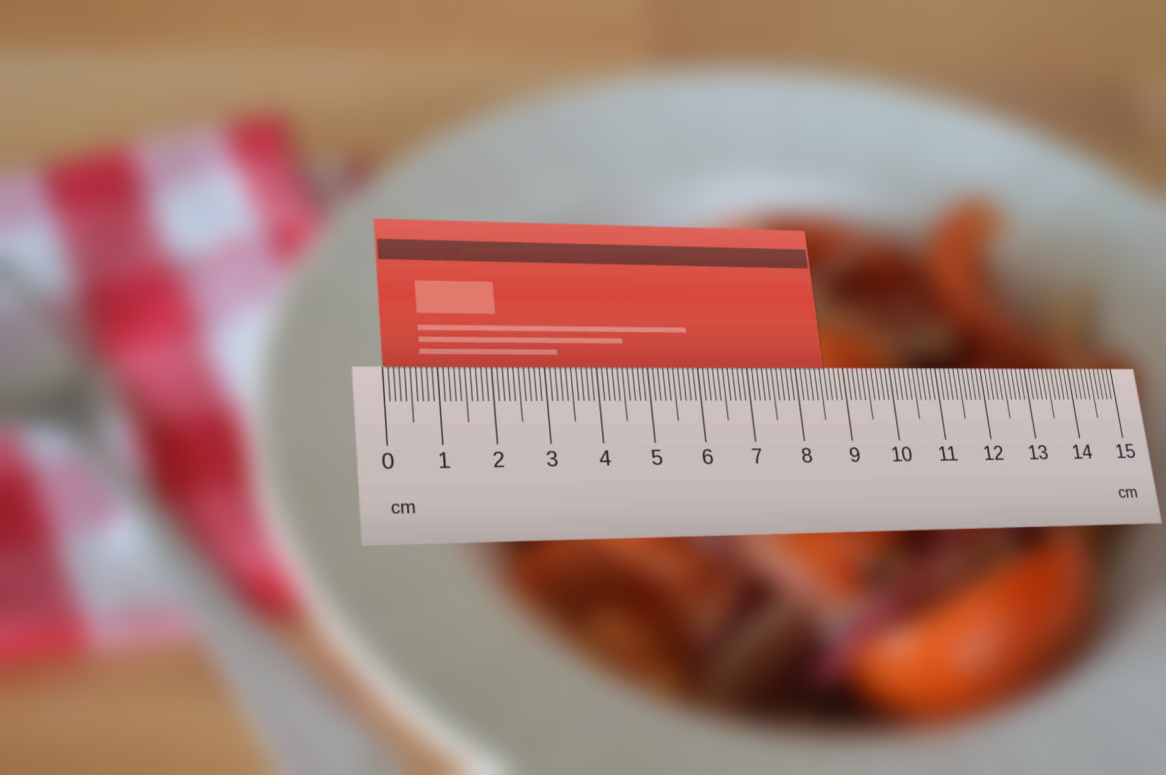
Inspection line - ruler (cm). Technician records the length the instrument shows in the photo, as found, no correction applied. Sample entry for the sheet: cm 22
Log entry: cm 8.6
